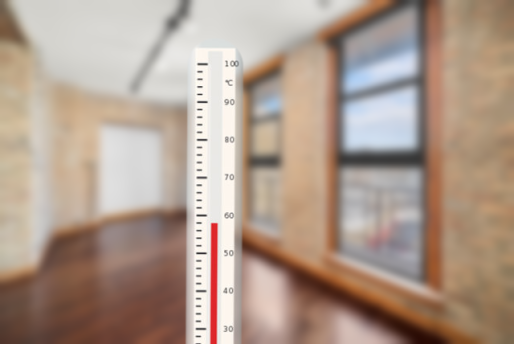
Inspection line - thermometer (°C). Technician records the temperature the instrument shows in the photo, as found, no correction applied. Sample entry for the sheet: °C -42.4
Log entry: °C 58
